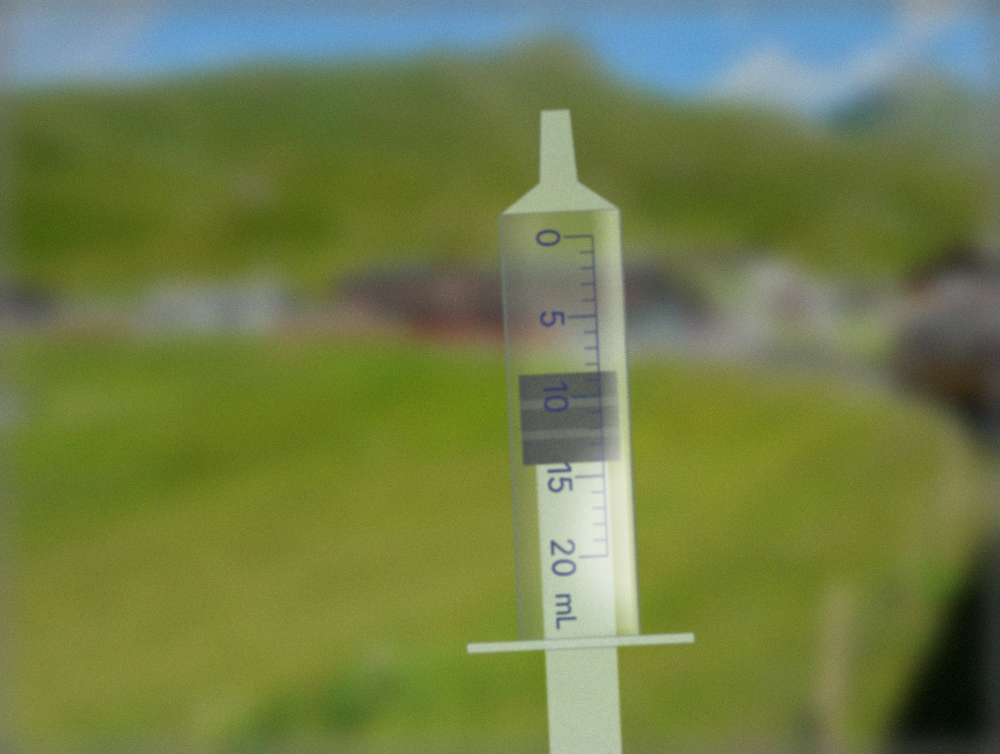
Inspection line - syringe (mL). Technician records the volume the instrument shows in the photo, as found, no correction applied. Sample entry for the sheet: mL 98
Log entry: mL 8.5
